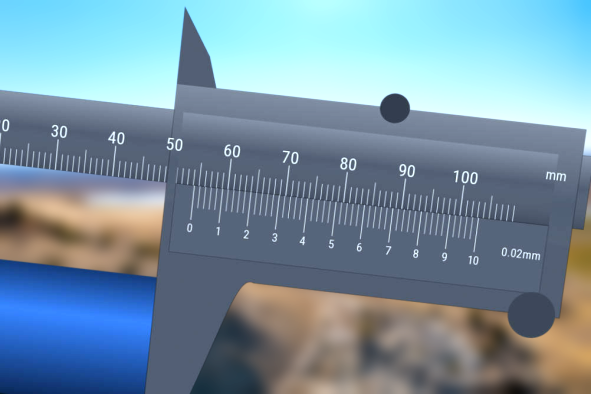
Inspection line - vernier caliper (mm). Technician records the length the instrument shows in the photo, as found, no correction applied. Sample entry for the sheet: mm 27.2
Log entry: mm 54.2
